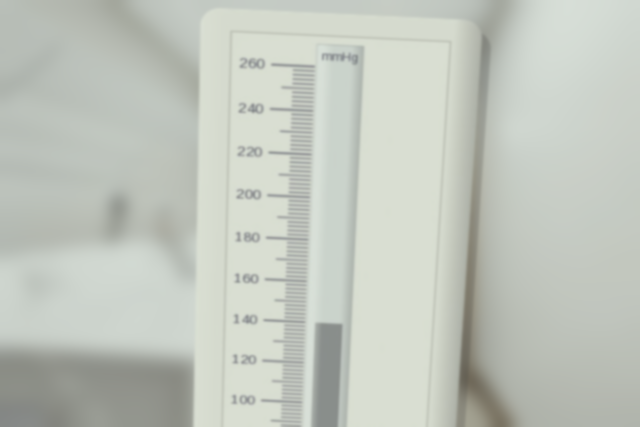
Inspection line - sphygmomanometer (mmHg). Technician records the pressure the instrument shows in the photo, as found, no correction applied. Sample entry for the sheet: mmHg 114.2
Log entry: mmHg 140
